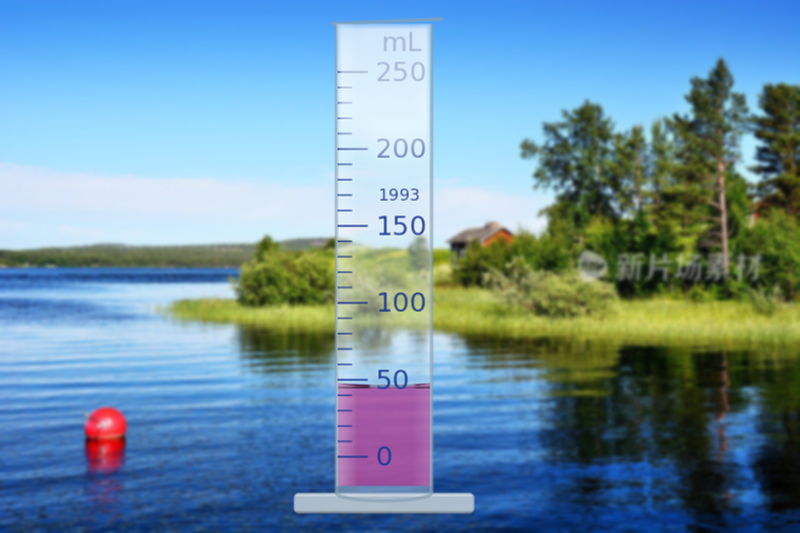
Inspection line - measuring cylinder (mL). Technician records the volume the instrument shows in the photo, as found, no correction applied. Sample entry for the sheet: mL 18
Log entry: mL 45
